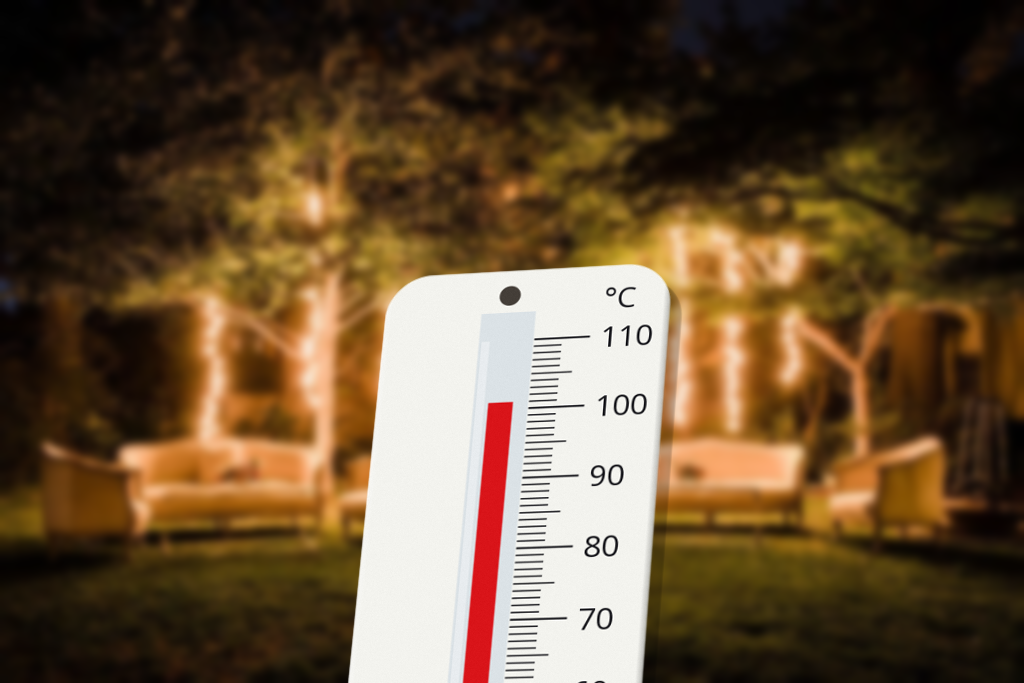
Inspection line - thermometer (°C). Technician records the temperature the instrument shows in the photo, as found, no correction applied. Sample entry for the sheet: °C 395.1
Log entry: °C 101
